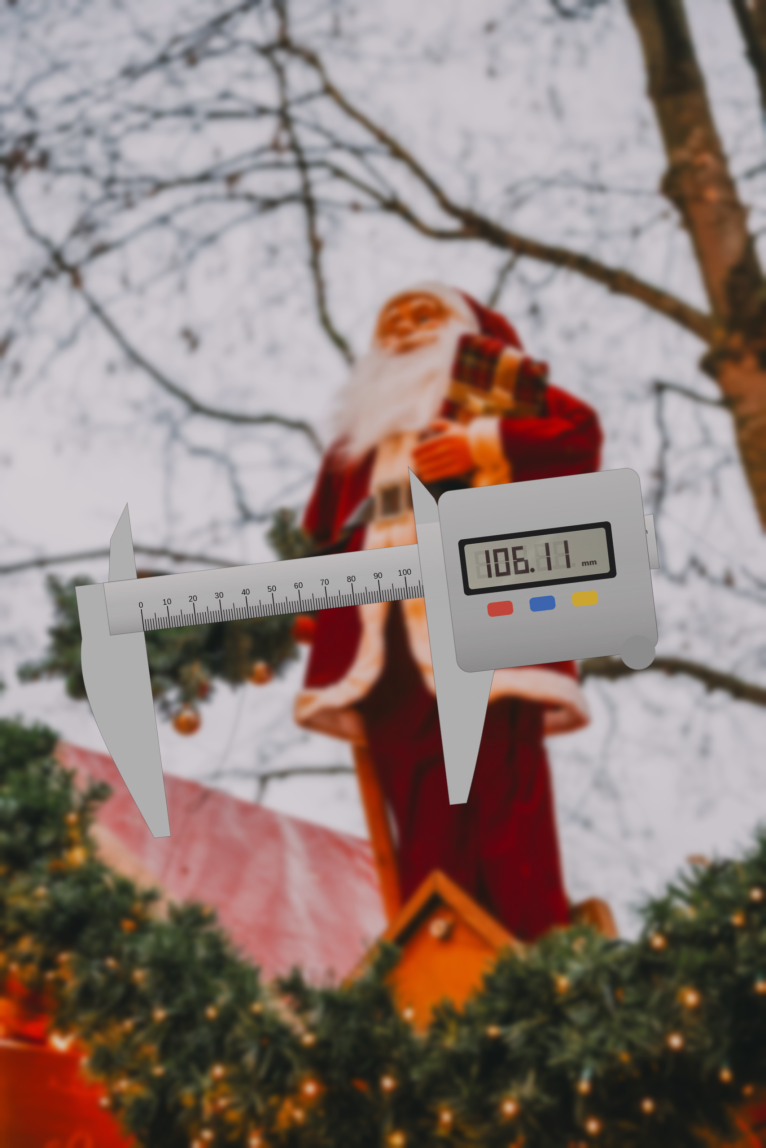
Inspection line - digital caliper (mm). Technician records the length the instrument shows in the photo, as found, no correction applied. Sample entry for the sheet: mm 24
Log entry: mm 106.11
